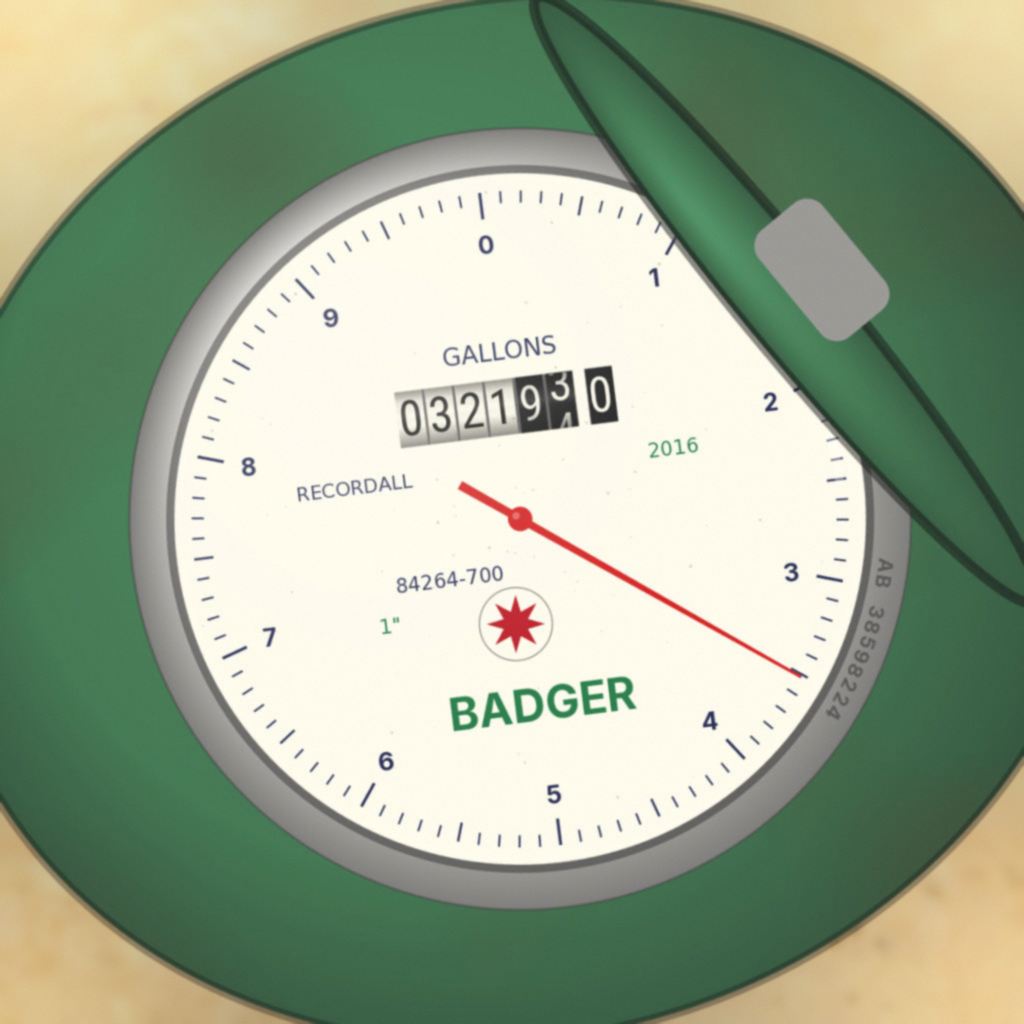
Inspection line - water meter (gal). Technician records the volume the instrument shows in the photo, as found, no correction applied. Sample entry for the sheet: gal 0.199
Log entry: gal 321933.5
